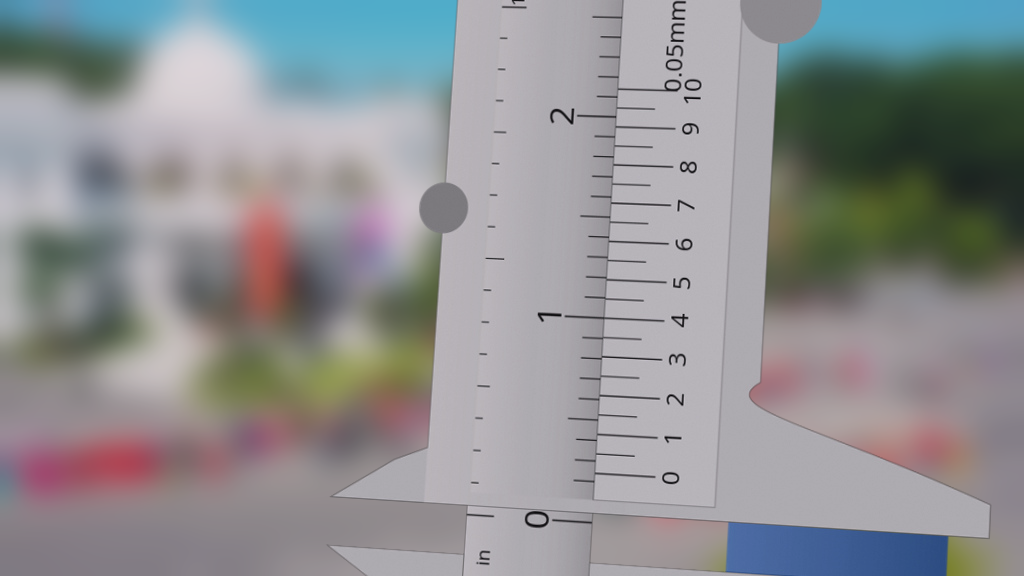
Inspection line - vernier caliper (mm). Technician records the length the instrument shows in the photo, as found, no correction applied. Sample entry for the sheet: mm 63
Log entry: mm 2.4
